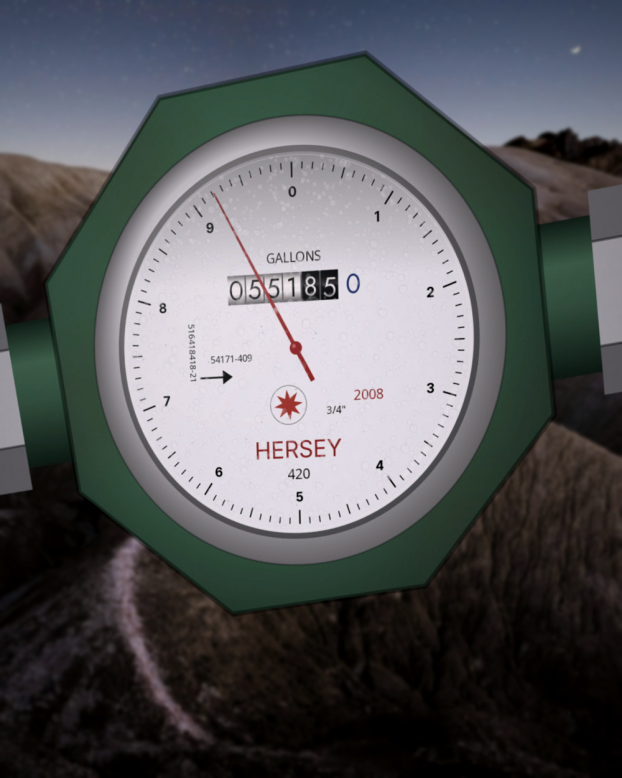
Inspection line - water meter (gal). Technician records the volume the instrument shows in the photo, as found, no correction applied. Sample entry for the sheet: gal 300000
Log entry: gal 551849.2
